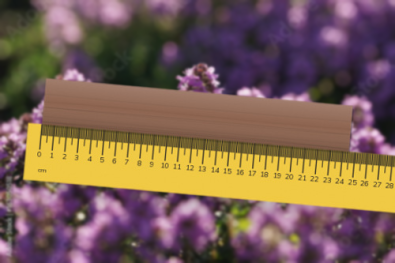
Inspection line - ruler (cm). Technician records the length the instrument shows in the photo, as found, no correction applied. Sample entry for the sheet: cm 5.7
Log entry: cm 24.5
